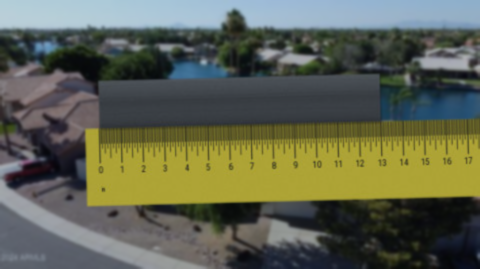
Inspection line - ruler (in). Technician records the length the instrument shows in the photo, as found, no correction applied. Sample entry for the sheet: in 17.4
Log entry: in 13
